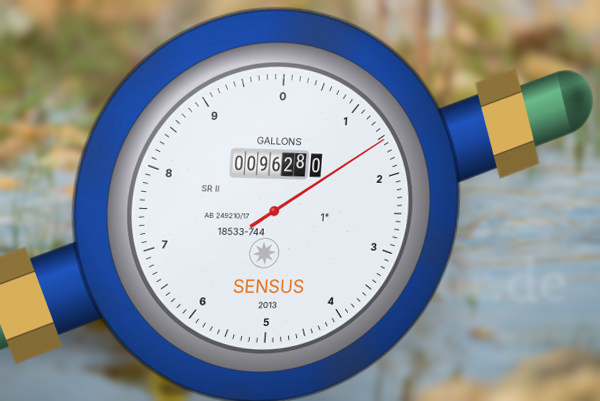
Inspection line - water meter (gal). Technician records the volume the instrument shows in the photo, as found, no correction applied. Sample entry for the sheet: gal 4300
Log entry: gal 96281.5
